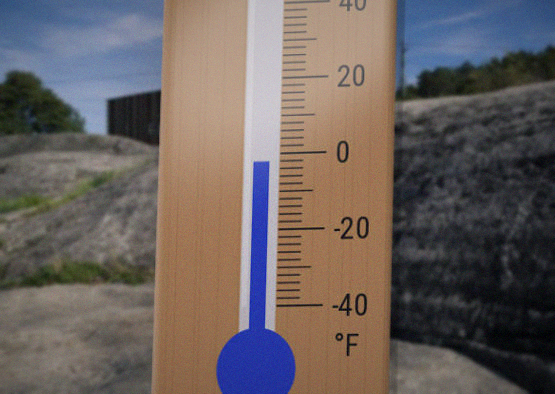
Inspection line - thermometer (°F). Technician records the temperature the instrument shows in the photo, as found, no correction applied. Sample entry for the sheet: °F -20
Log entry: °F -2
